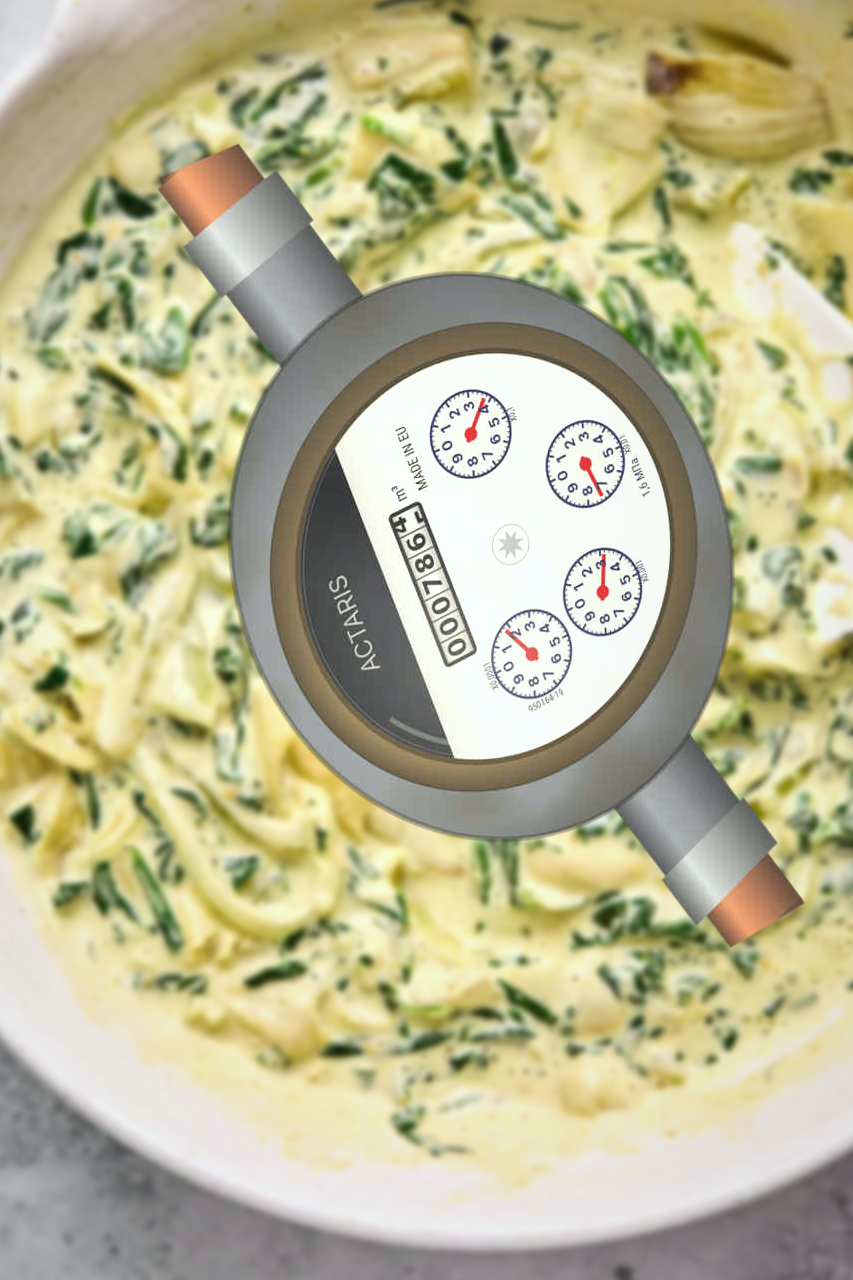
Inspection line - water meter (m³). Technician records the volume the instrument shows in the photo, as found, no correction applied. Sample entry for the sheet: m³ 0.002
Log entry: m³ 7864.3731
